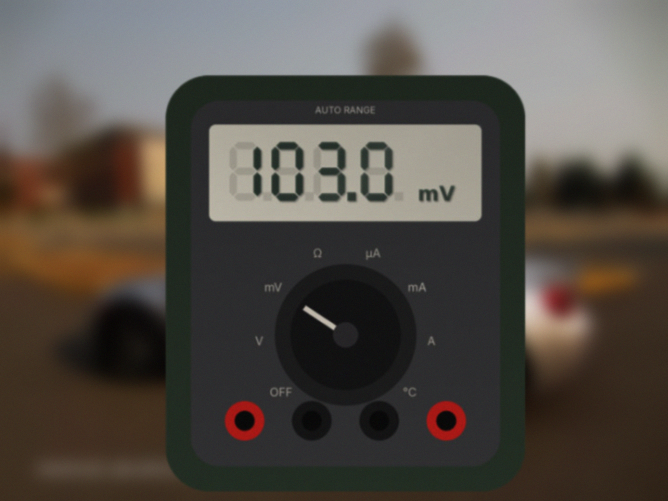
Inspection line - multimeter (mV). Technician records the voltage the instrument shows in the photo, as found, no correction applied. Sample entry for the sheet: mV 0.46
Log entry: mV 103.0
